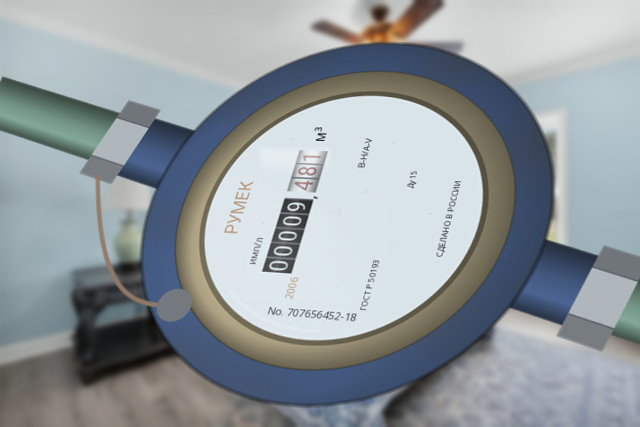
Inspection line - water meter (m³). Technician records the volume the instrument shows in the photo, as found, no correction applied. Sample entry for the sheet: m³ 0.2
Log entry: m³ 9.481
